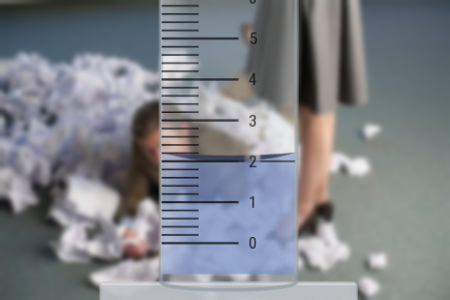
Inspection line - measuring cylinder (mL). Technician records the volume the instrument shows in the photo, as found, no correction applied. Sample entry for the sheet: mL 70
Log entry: mL 2
